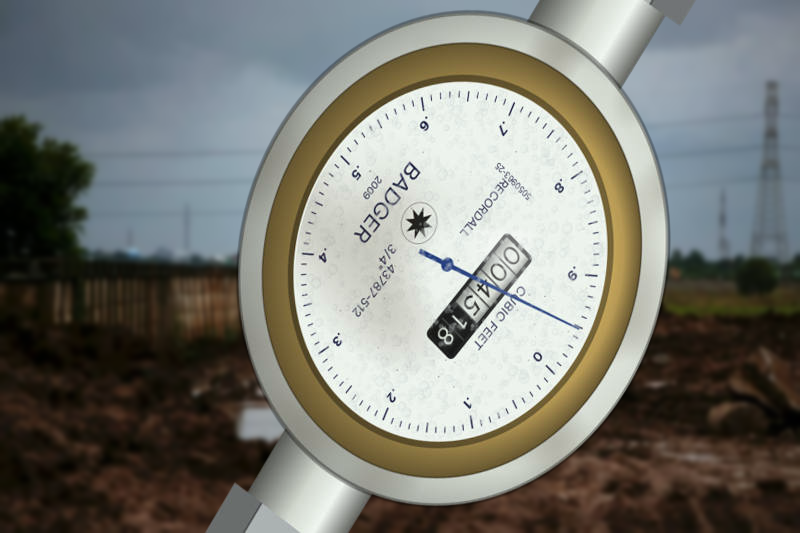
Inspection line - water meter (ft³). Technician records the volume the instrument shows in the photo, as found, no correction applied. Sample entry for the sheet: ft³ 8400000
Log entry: ft³ 4517.95
